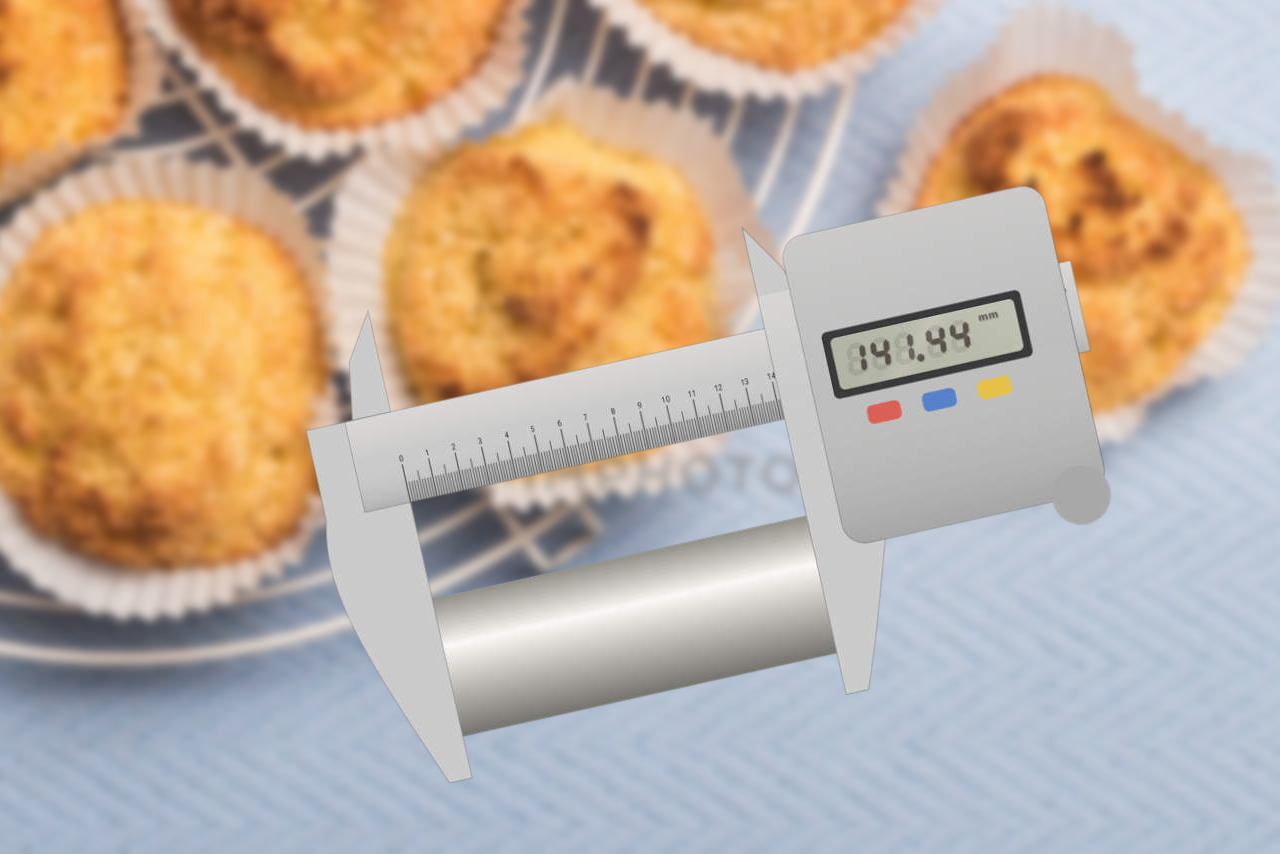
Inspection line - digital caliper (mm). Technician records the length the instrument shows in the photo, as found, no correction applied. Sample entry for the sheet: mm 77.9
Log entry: mm 141.44
